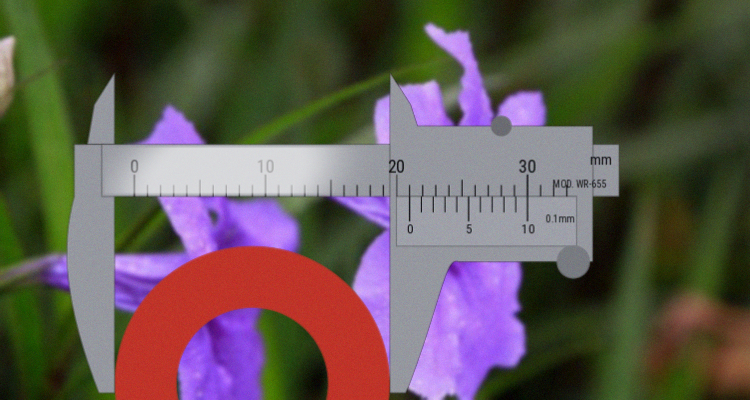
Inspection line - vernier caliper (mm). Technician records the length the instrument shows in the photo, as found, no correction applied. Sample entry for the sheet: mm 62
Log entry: mm 21.0
